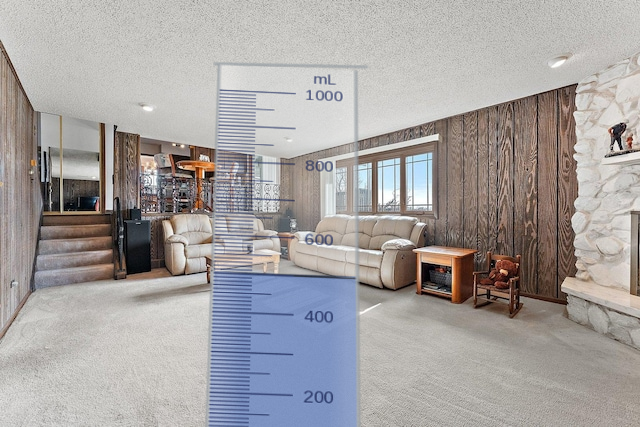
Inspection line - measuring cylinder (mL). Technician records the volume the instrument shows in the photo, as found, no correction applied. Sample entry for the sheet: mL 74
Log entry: mL 500
